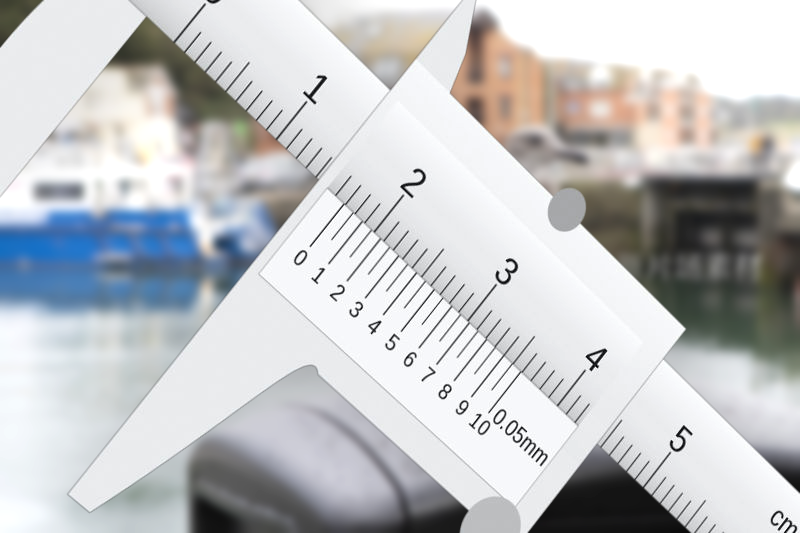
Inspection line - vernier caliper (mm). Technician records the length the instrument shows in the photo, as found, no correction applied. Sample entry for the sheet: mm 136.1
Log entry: mm 16.9
